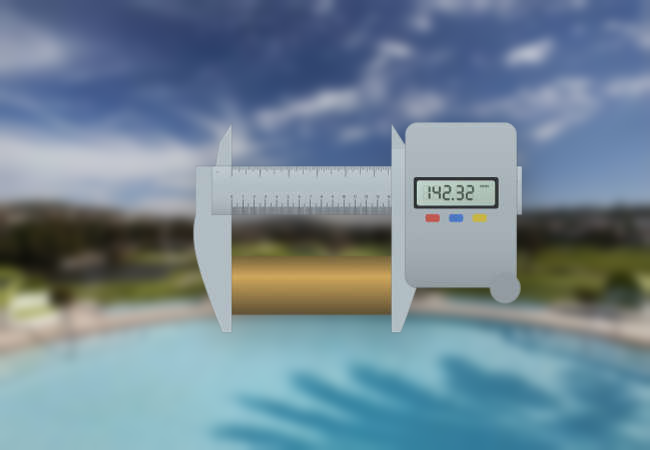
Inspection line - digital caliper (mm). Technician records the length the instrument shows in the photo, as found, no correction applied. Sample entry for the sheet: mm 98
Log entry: mm 142.32
